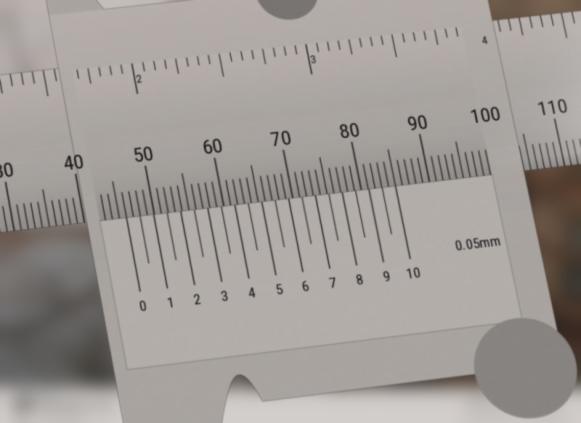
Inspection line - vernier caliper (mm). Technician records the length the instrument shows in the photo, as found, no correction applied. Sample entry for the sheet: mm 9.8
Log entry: mm 46.0
